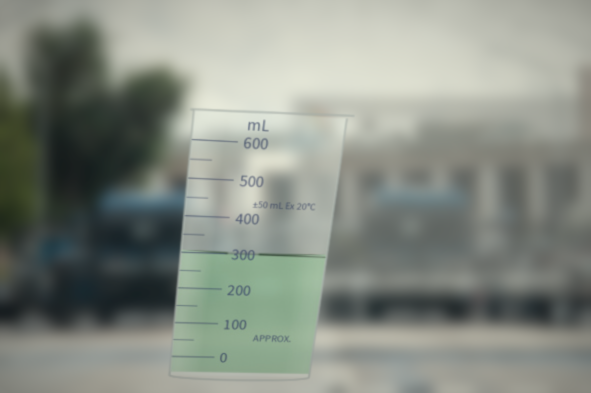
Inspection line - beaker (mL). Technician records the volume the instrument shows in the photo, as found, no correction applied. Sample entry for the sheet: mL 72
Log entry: mL 300
